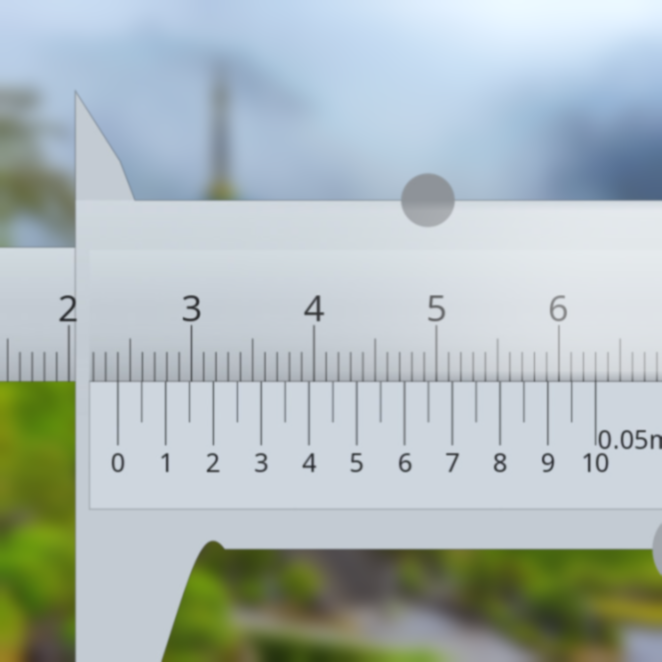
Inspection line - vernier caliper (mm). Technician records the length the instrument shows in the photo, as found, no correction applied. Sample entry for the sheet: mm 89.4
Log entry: mm 24.0
